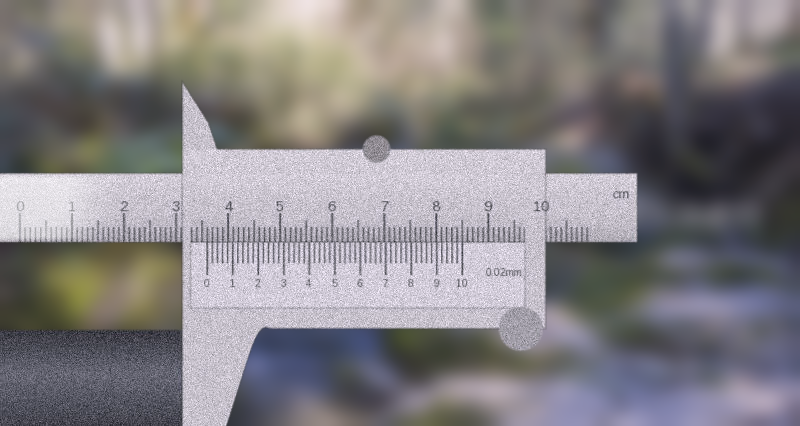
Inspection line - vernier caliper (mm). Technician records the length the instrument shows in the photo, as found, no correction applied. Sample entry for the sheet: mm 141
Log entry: mm 36.0
